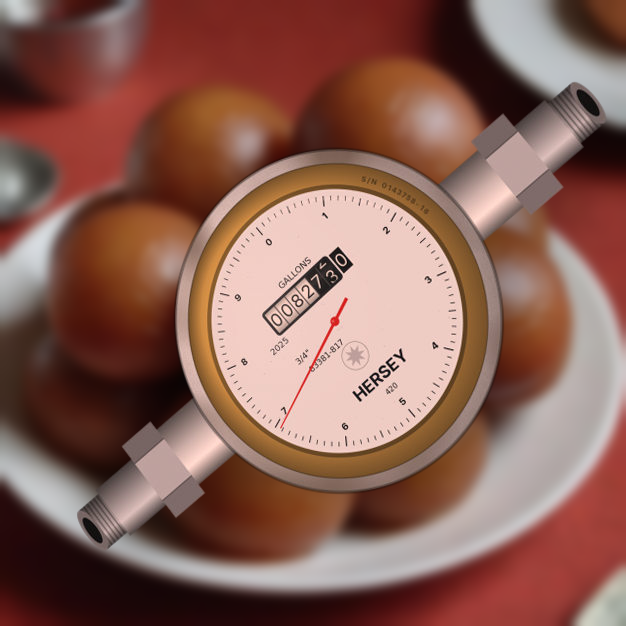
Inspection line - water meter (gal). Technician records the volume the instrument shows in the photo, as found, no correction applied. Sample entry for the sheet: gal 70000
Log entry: gal 82726.9
